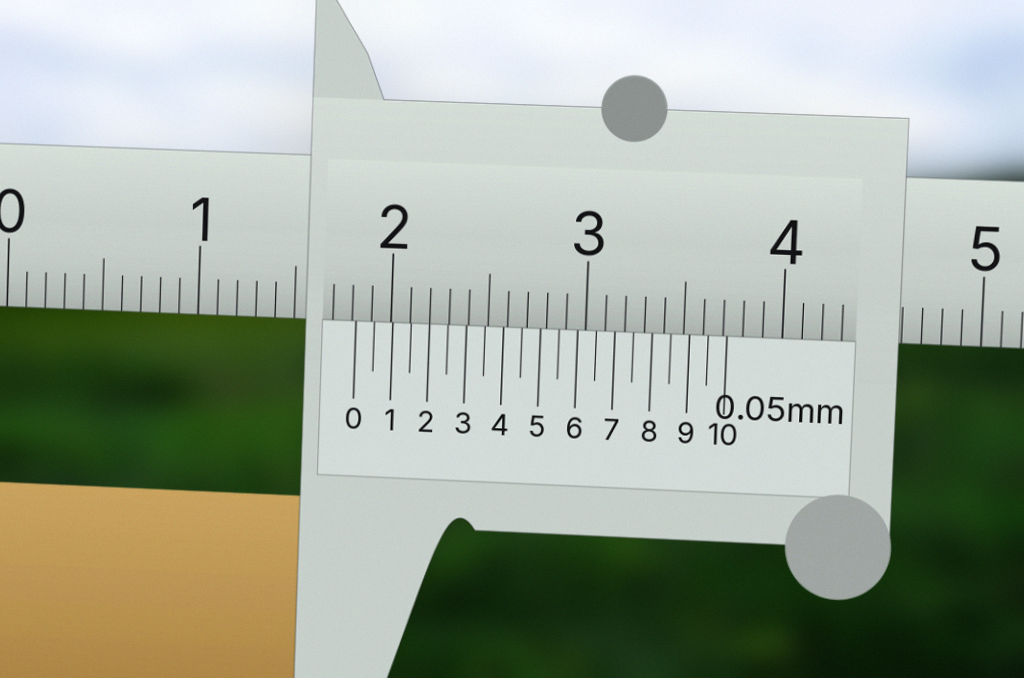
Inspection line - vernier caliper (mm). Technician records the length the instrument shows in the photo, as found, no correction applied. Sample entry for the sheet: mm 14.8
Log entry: mm 18.2
